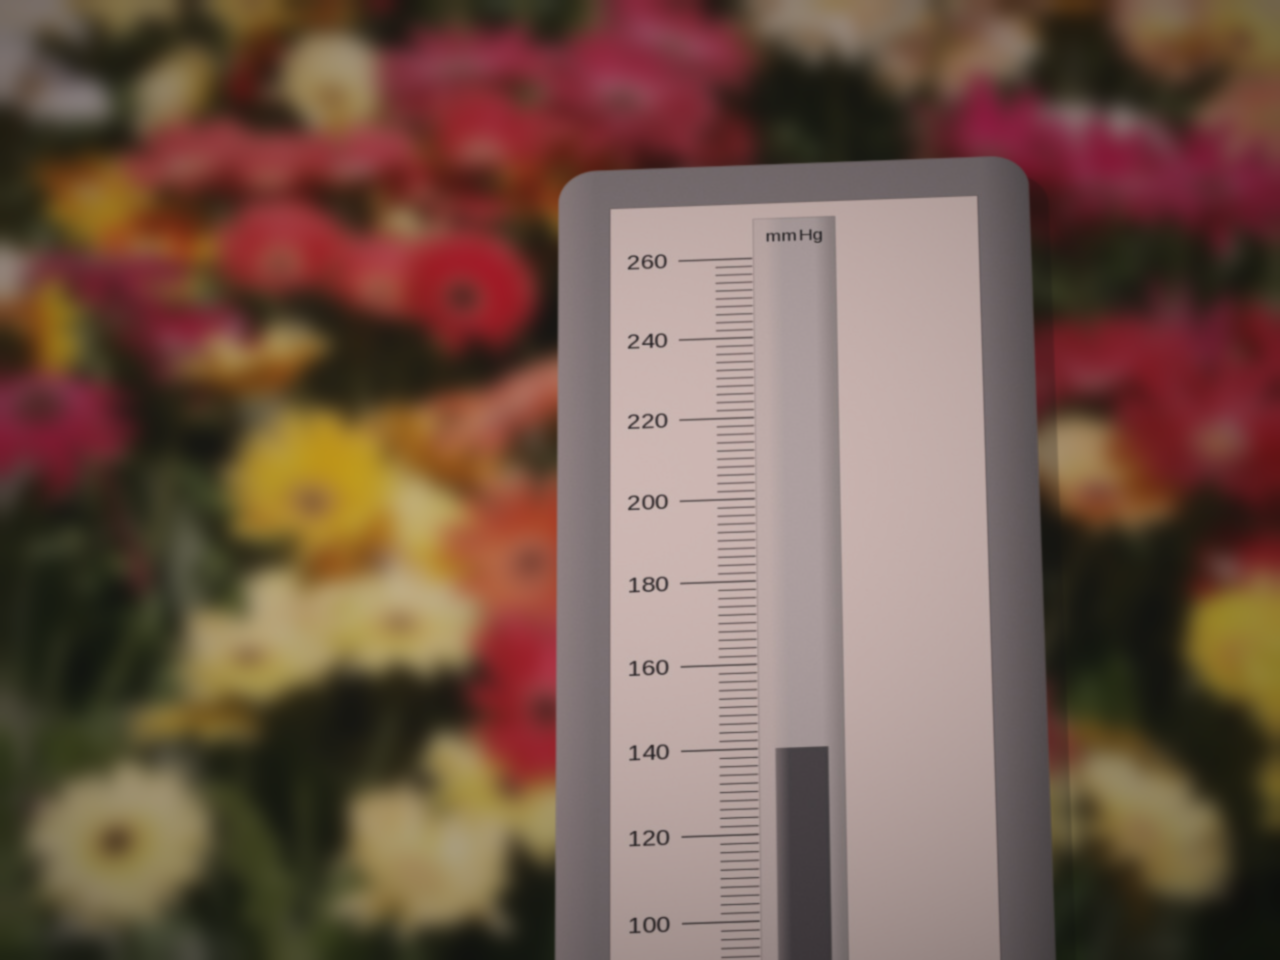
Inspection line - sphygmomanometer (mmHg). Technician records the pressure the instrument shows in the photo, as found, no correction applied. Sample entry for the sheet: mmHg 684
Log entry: mmHg 140
